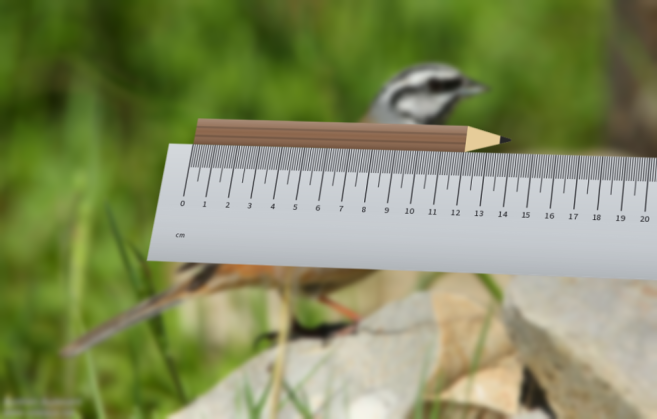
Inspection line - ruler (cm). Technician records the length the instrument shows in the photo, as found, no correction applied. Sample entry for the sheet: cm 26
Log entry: cm 14
